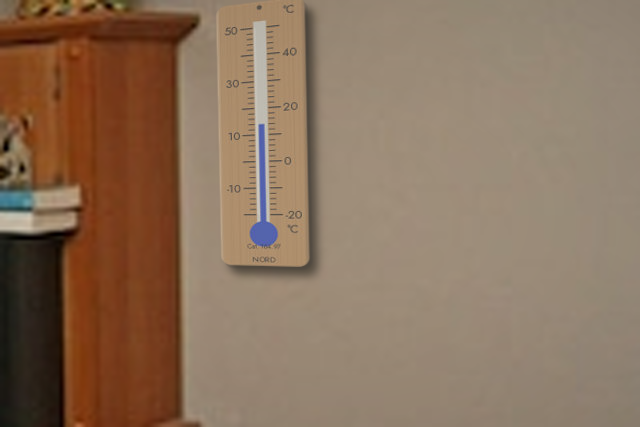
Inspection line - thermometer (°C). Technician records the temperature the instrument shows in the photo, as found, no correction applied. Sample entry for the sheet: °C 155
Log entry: °C 14
